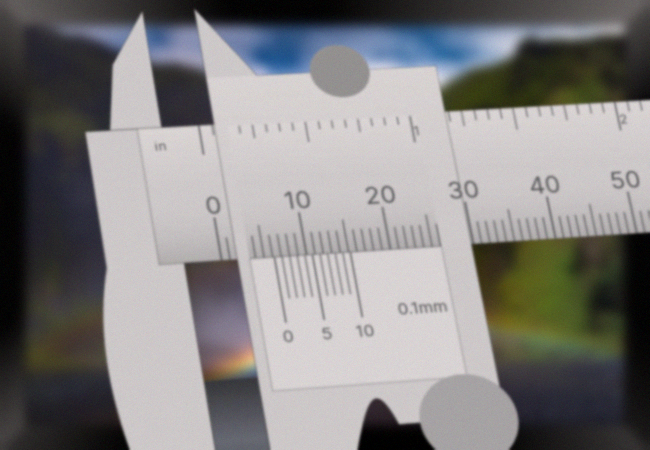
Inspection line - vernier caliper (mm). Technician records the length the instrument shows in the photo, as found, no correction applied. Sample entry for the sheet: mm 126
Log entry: mm 6.2
